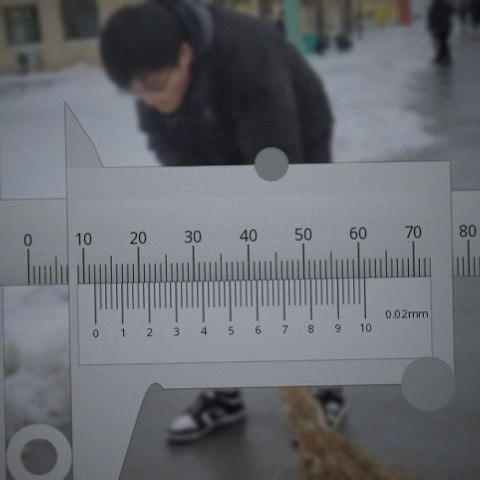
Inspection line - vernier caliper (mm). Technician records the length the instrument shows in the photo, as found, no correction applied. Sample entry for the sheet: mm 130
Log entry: mm 12.0
